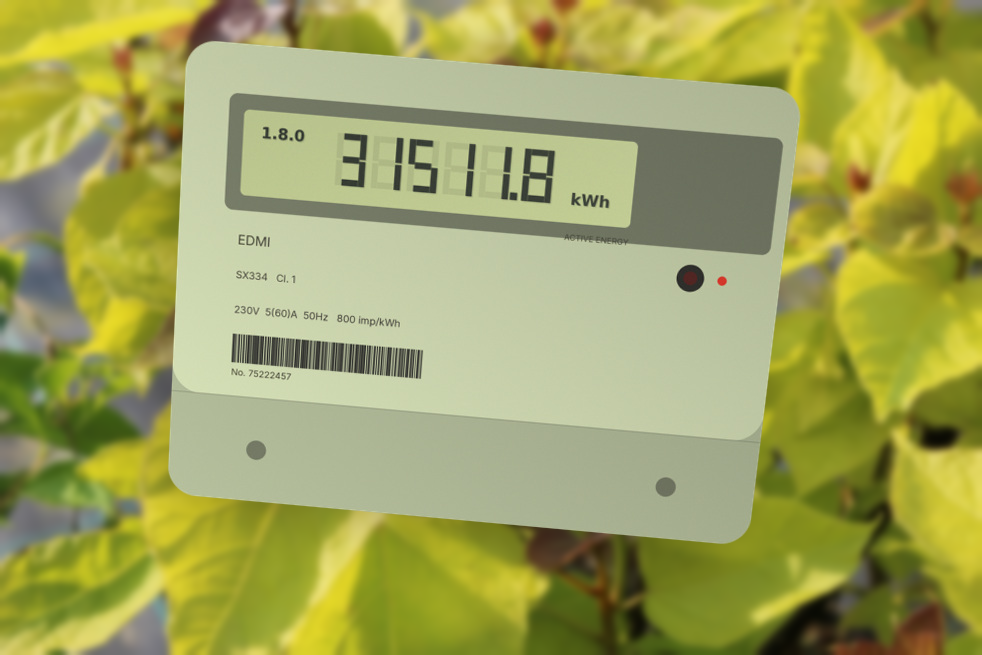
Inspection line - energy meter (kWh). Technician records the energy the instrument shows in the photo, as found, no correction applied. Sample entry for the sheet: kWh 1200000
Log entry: kWh 31511.8
